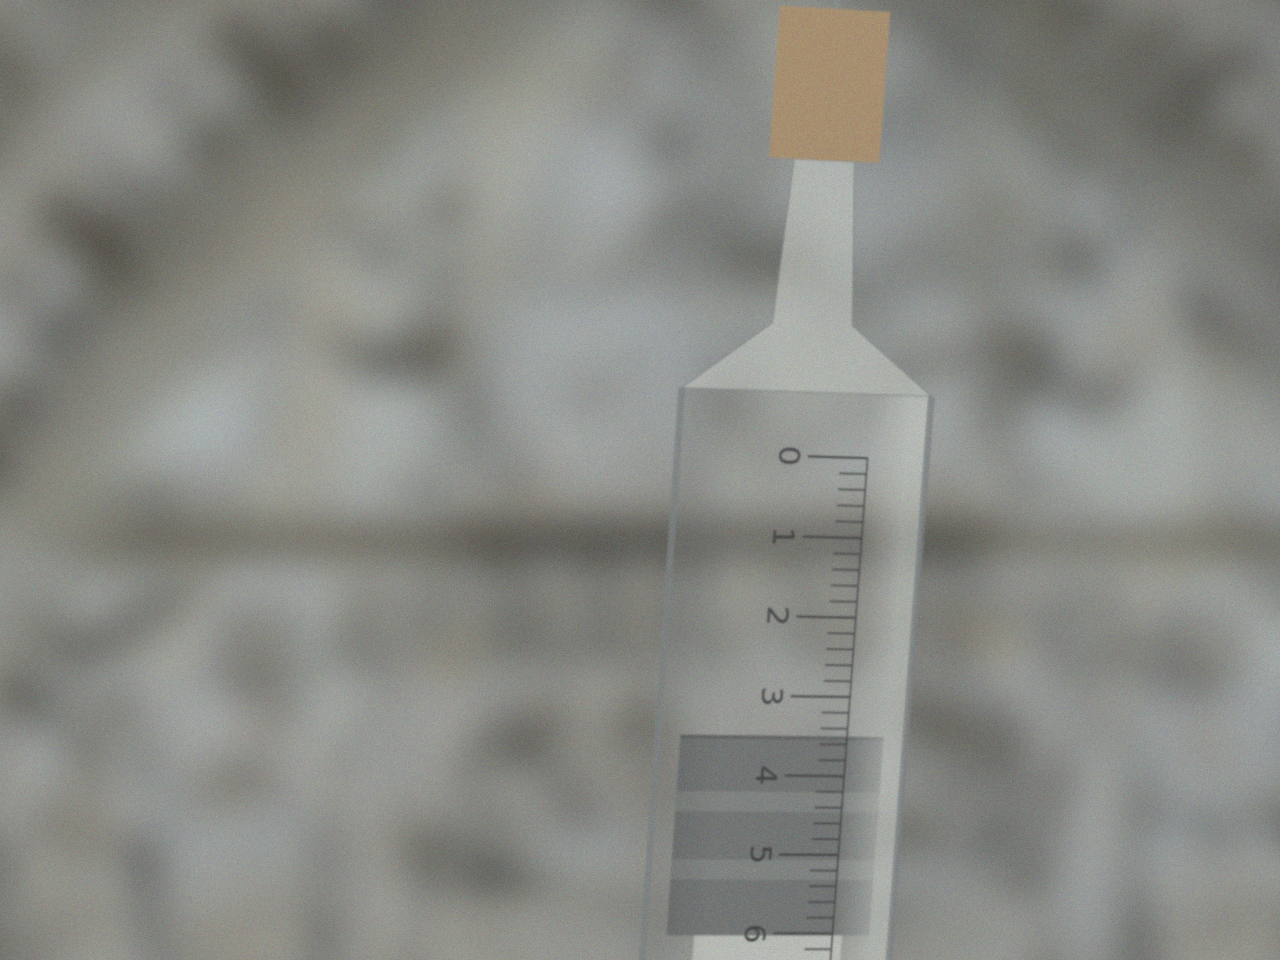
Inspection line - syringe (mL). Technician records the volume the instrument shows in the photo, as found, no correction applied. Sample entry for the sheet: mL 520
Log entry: mL 3.5
